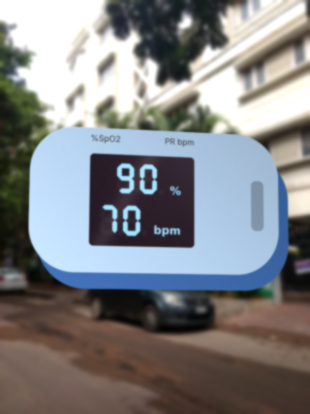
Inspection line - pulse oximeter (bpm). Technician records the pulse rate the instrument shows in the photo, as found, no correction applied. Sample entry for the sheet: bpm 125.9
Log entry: bpm 70
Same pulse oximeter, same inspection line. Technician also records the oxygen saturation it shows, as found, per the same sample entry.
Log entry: % 90
